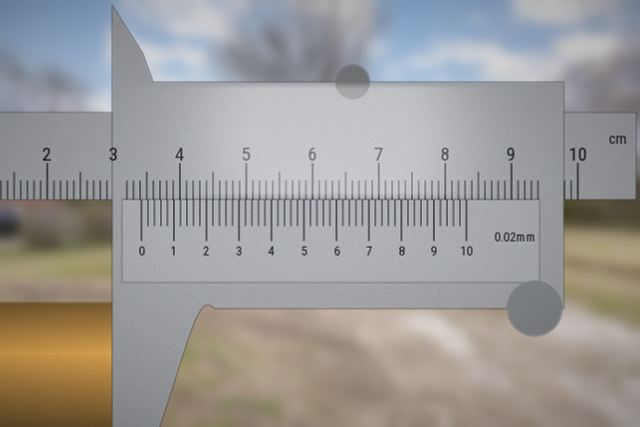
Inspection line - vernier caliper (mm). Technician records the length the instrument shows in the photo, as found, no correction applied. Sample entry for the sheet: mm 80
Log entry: mm 34.2
